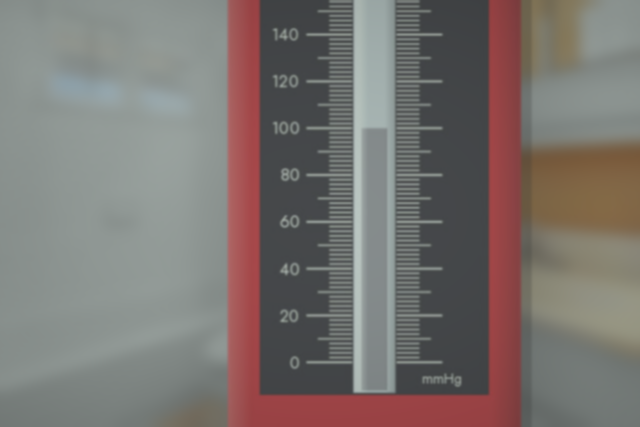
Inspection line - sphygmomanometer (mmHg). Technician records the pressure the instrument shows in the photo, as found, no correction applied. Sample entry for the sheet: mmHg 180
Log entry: mmHg 100
